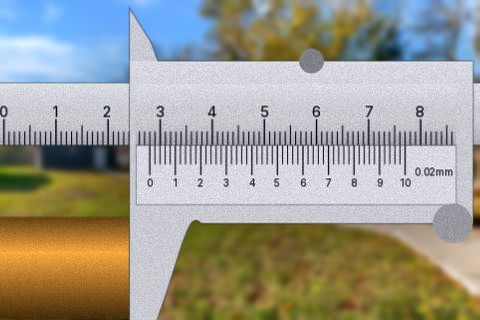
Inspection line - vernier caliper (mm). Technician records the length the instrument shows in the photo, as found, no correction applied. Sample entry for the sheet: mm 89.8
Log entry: mm 28.0
